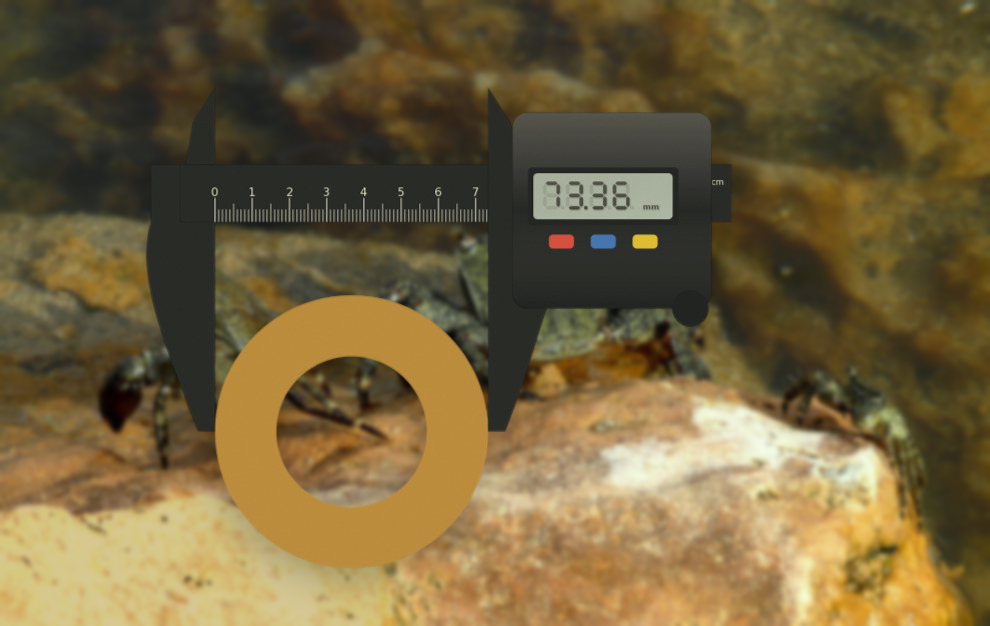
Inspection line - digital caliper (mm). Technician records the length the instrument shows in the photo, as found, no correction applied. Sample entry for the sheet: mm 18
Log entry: mm 73.36
